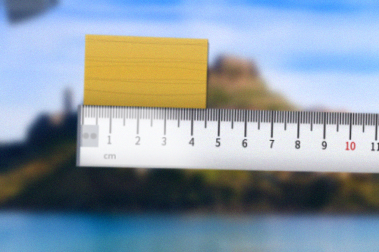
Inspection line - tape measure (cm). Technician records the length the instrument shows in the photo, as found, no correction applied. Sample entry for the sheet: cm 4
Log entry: cm 4.5
